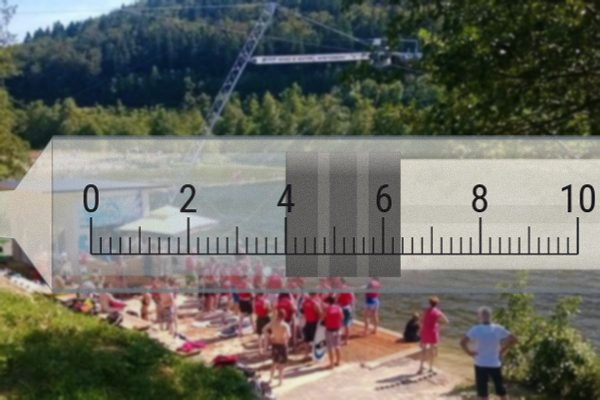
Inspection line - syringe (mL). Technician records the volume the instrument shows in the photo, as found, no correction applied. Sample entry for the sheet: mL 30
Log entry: mL 4
